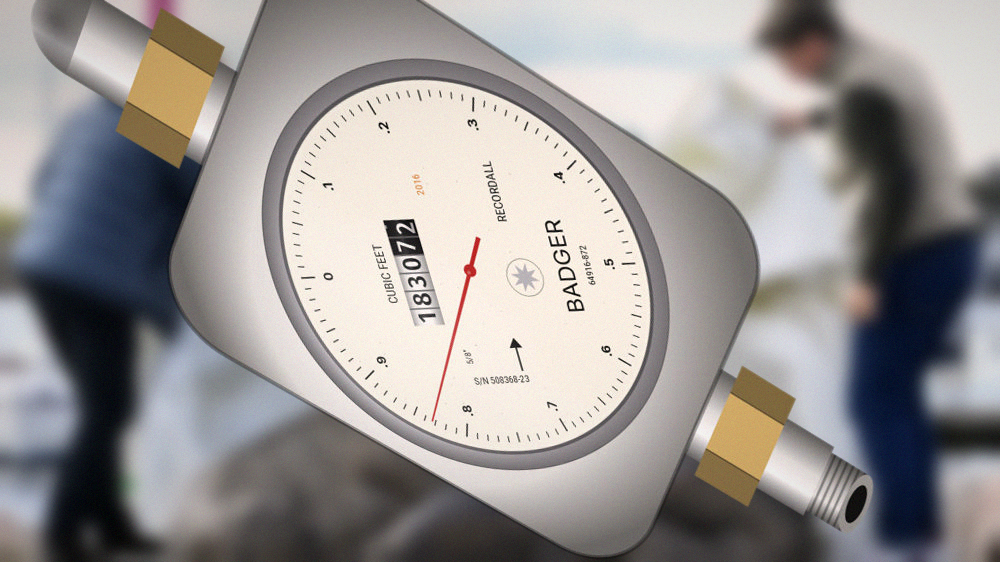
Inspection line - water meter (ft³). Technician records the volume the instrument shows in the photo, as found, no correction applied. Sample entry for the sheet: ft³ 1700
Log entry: ft³ 183071.83
